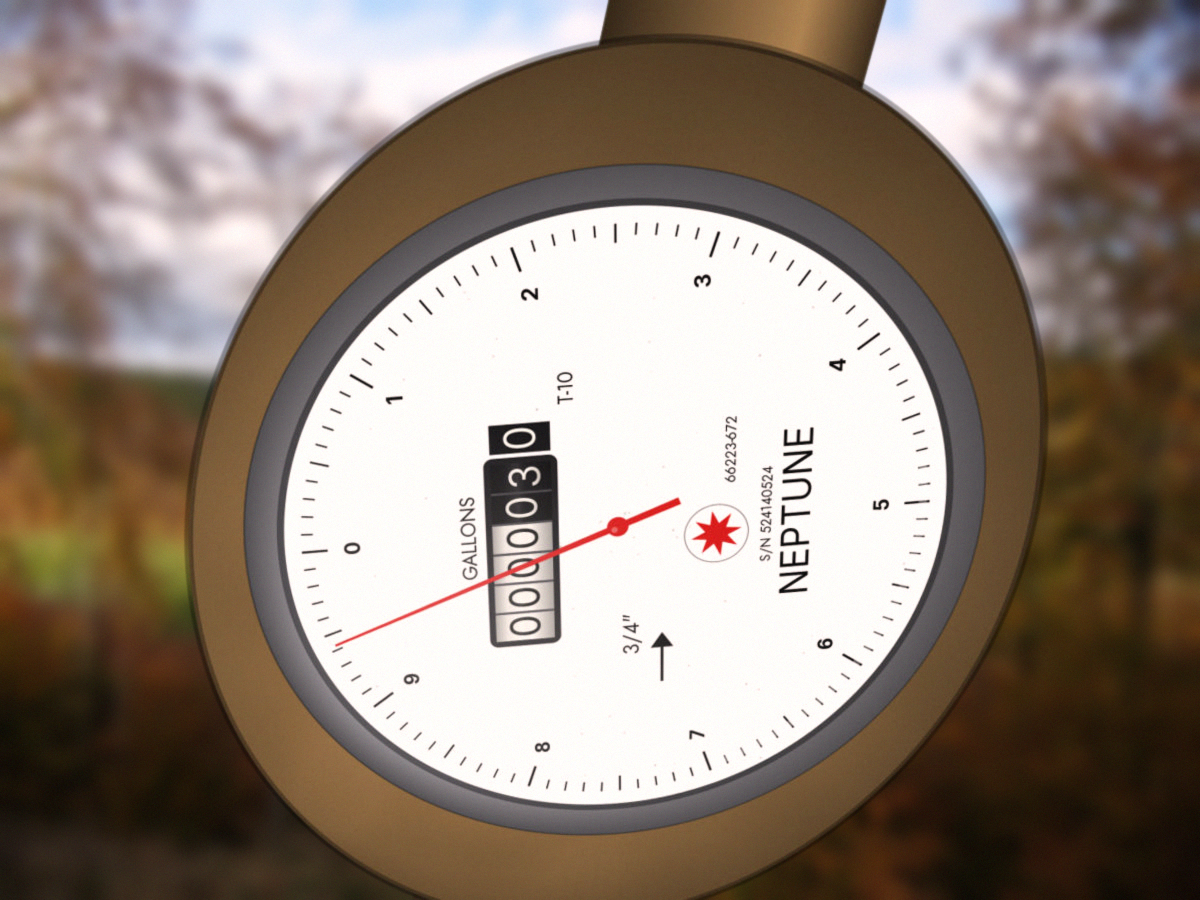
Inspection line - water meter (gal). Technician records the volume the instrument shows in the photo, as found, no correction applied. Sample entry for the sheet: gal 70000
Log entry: gal 29.4
